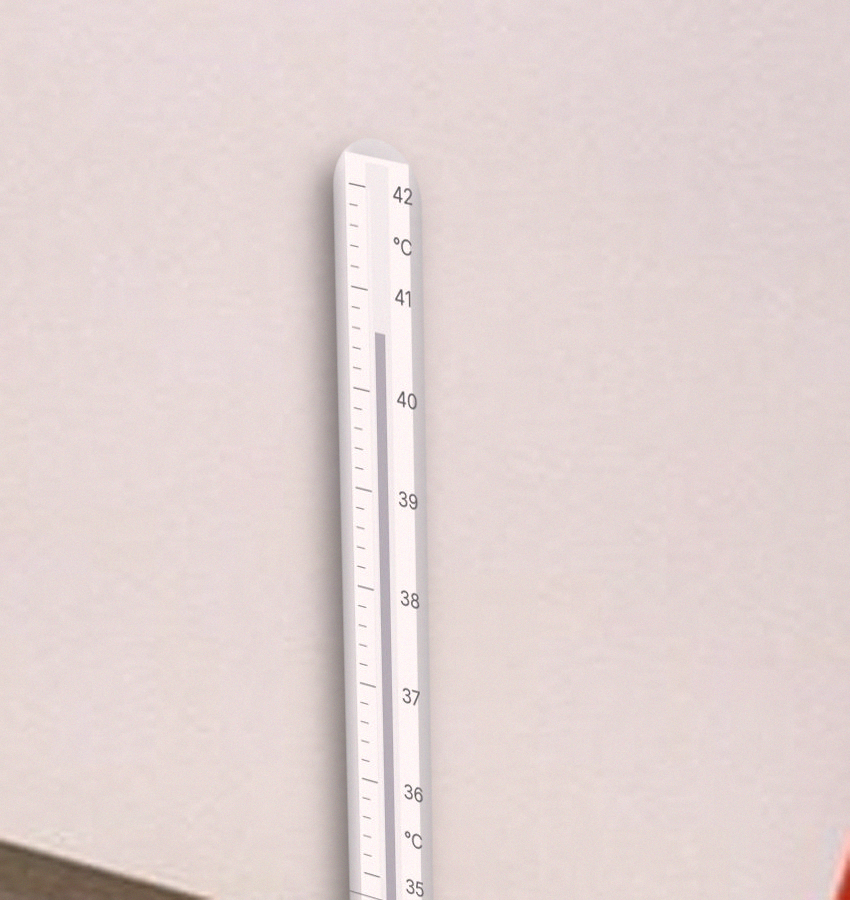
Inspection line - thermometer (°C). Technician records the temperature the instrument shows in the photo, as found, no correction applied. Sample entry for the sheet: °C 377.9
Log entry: °C 40.6
